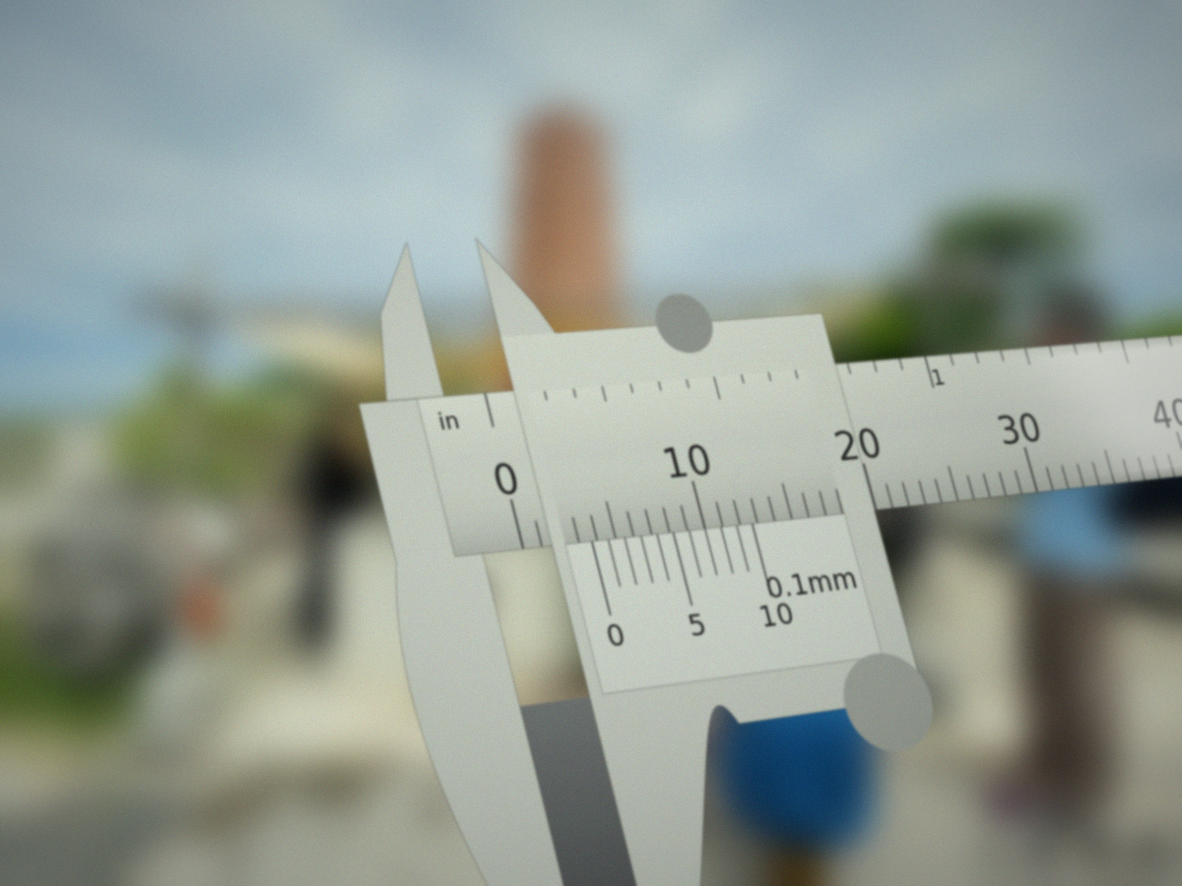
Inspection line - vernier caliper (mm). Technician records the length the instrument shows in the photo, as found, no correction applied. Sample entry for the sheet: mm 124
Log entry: mm 3.7
